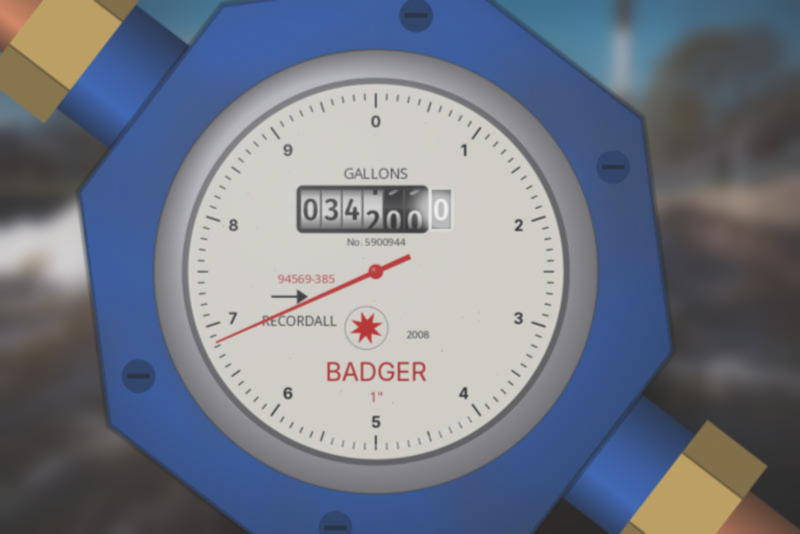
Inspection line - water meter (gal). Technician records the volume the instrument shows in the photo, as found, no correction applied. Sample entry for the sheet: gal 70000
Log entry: gal 341996.8
